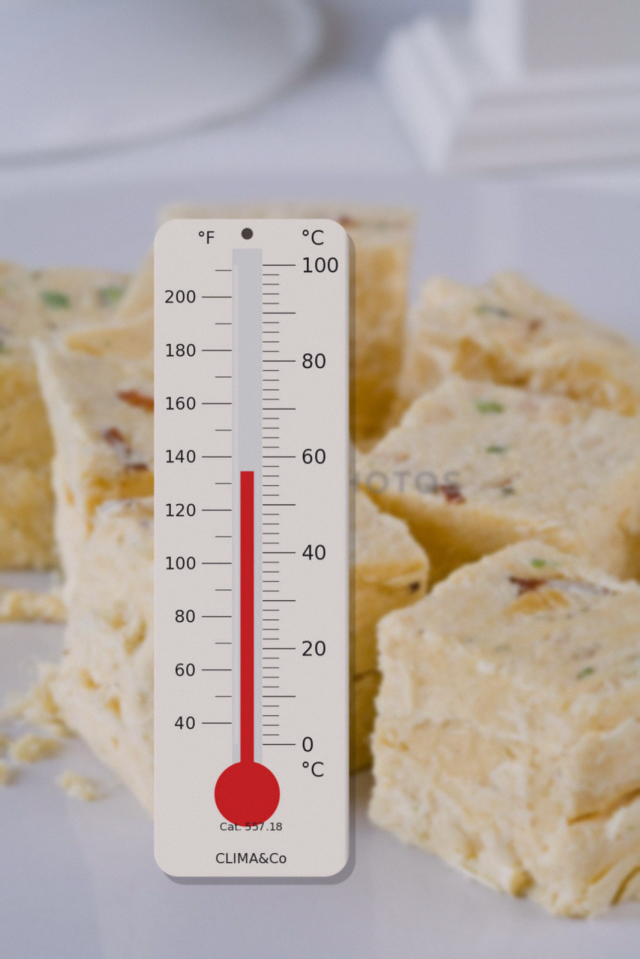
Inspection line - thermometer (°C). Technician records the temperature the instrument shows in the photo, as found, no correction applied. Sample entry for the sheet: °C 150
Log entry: °C 57
